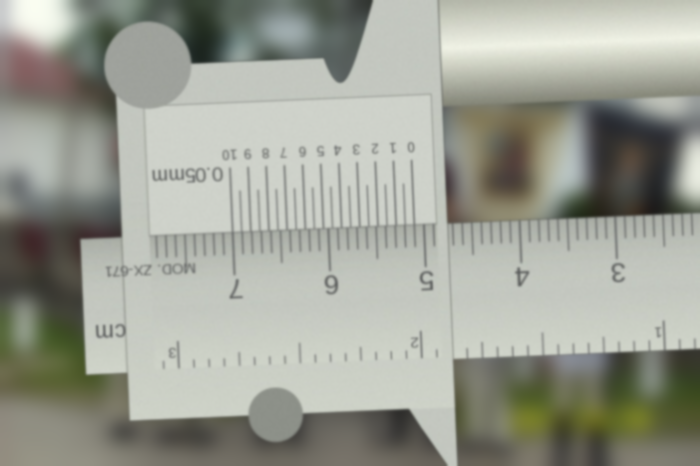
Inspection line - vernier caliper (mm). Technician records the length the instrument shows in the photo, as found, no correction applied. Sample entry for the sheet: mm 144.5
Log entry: mm 51.0
